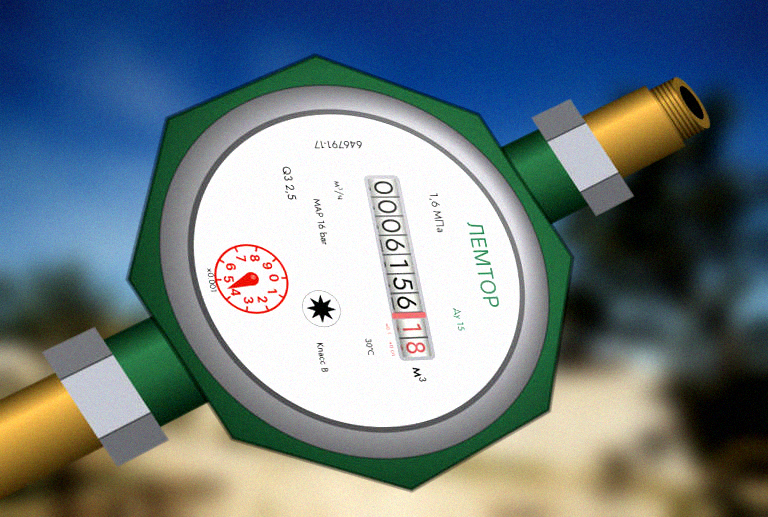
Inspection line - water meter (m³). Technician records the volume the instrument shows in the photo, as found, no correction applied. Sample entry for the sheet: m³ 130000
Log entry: m³ 6156.184
